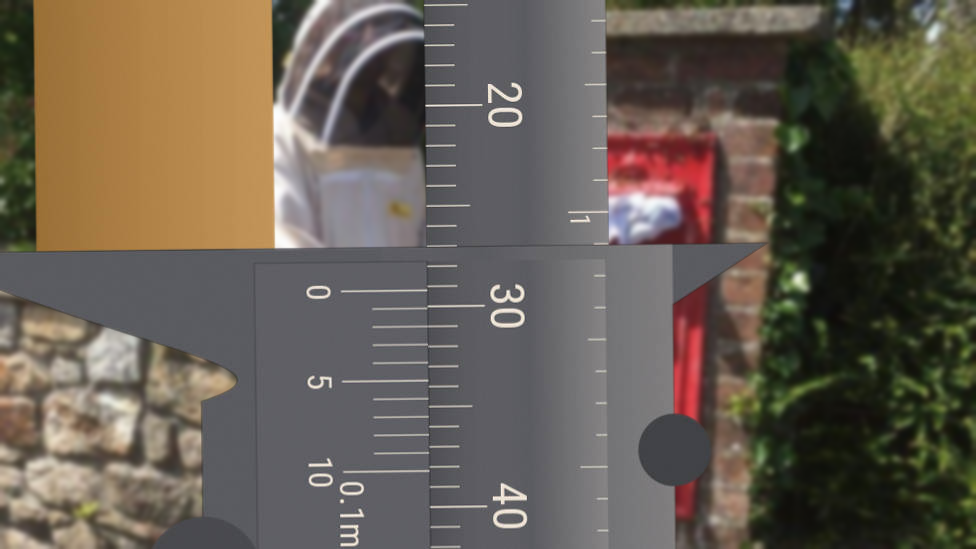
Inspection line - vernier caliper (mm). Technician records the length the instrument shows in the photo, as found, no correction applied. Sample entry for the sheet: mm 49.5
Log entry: mm 29.2
